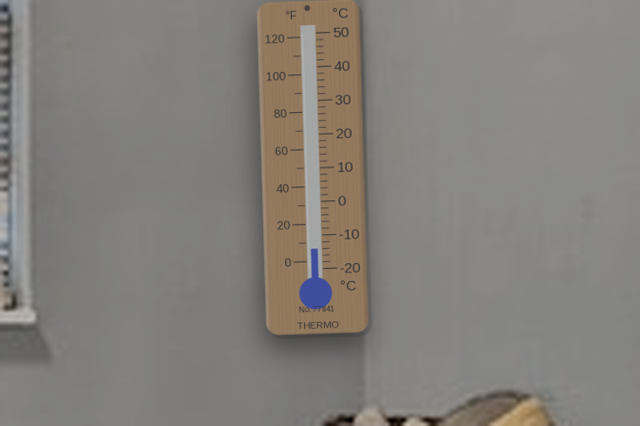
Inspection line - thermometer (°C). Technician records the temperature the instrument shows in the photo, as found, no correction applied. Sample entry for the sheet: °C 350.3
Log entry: °C -14
